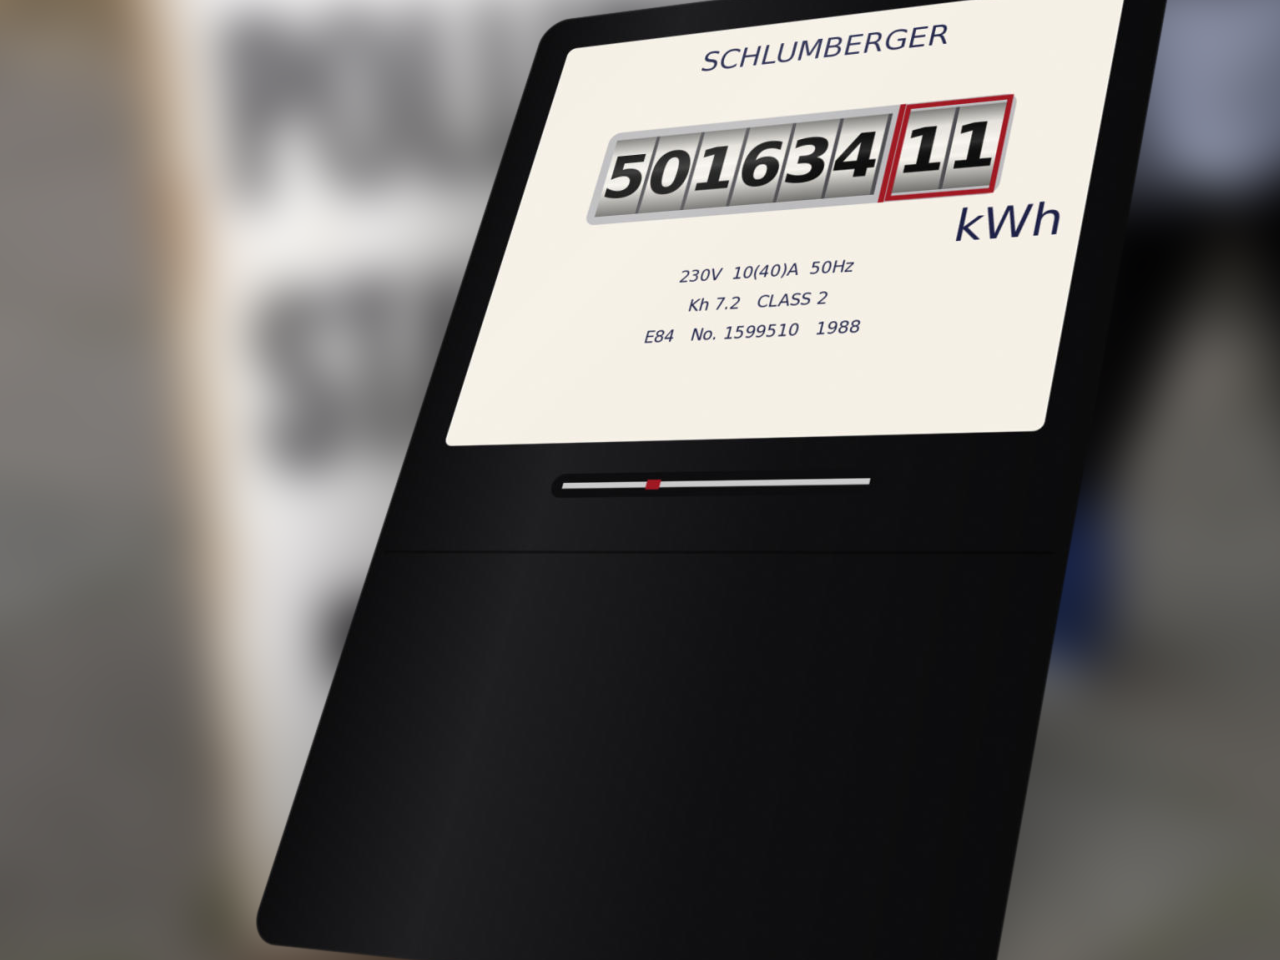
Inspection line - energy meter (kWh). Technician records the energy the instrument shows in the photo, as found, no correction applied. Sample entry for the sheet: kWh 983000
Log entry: kWh 501634.11
